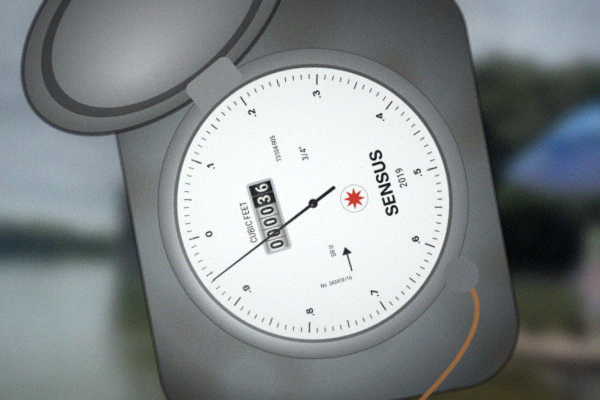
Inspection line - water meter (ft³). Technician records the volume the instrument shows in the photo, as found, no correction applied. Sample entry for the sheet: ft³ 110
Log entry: ft³ 35.94
